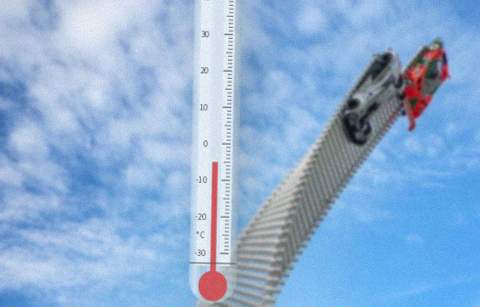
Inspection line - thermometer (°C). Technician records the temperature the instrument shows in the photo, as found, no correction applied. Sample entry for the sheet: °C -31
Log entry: °C -5
